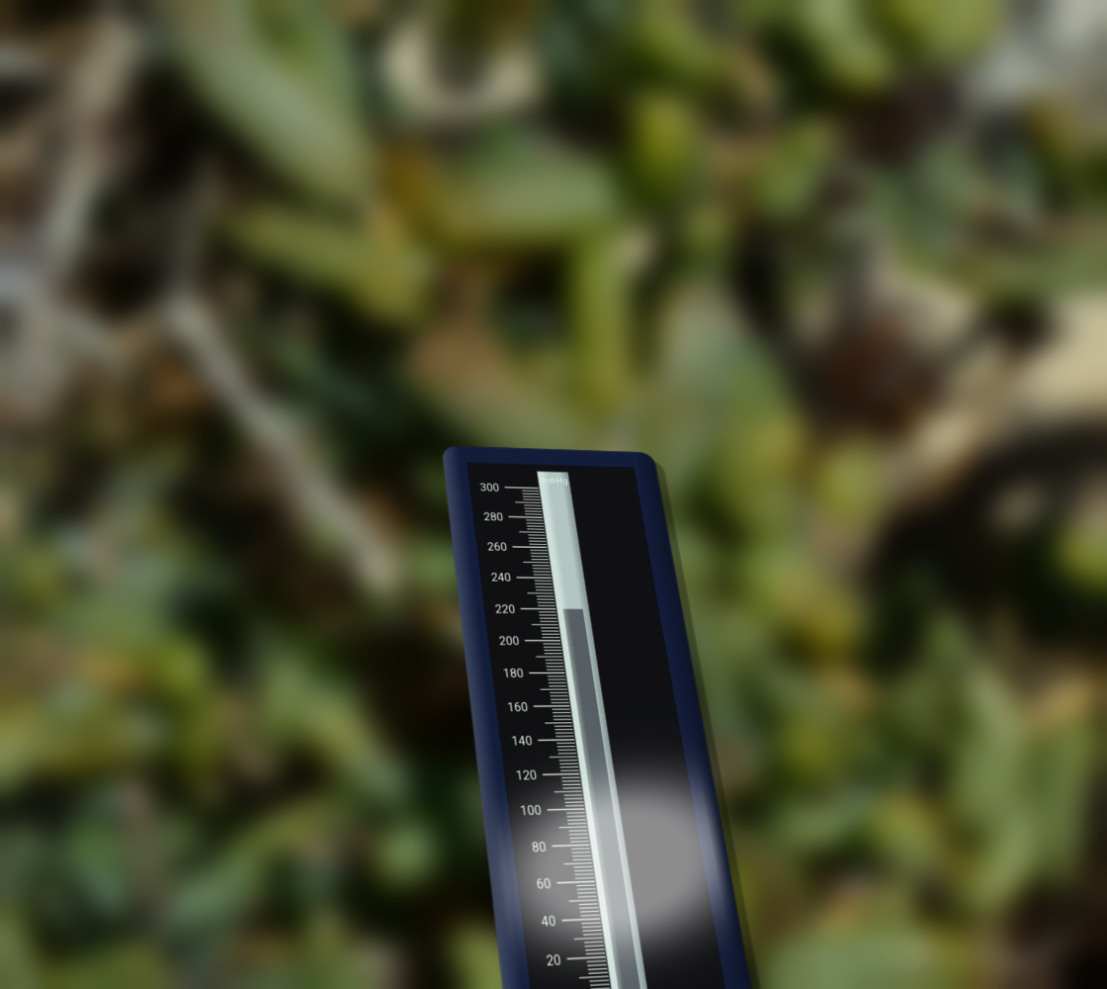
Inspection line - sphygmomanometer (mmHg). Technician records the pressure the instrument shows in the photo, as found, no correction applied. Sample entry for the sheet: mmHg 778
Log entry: mmHg 220
